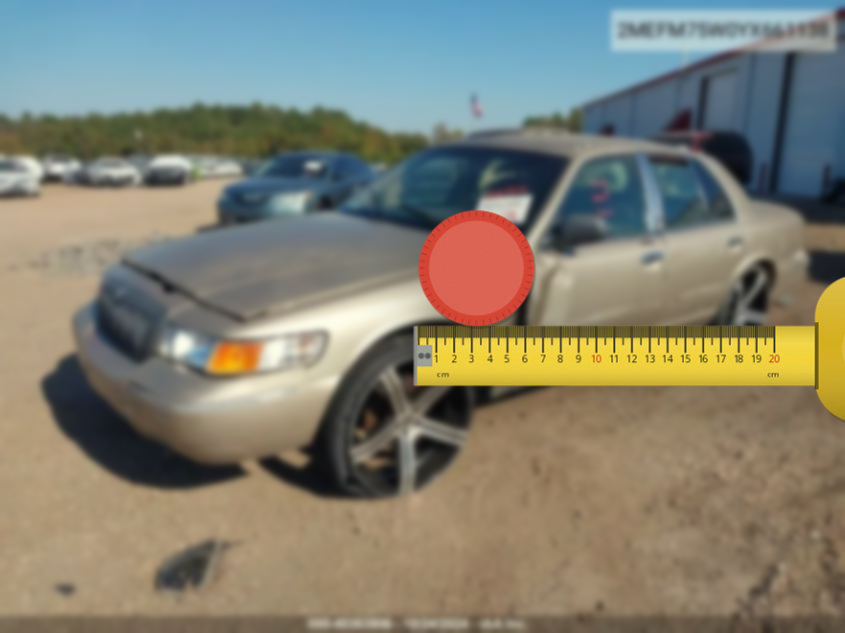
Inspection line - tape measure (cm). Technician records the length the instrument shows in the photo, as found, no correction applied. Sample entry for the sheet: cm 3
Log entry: cm 6.5
